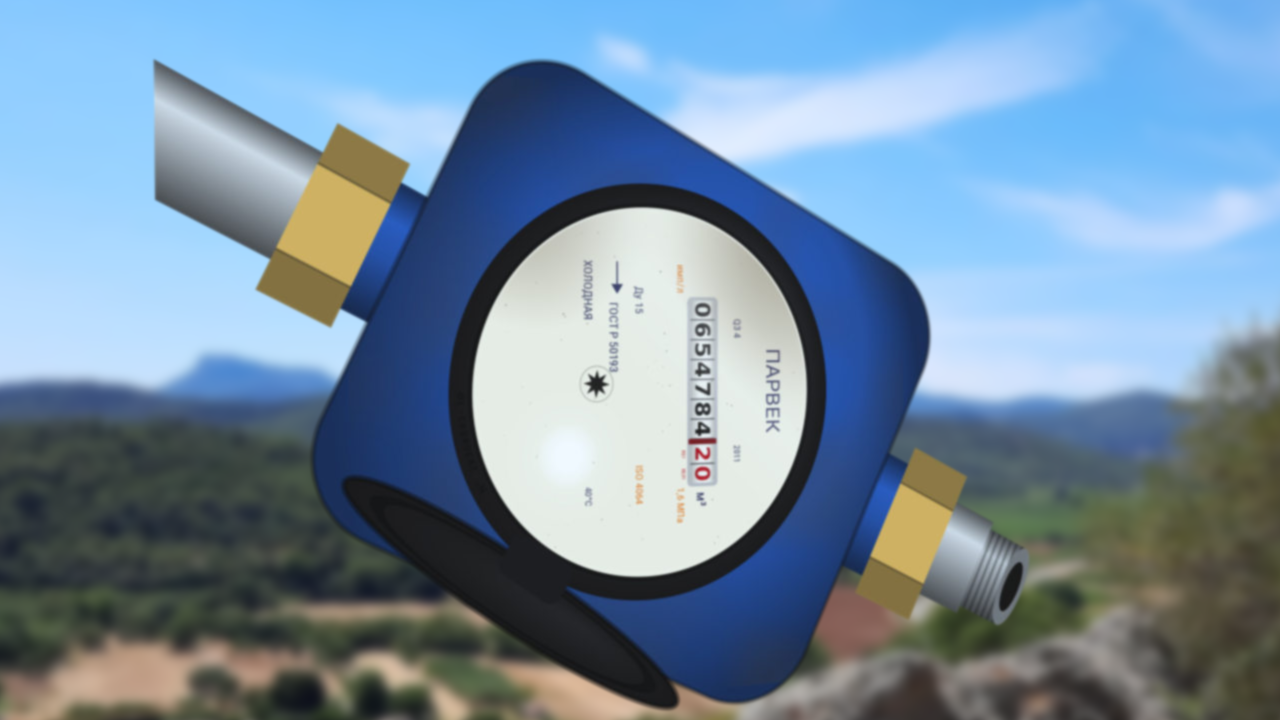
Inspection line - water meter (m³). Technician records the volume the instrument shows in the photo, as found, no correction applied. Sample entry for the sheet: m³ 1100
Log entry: m³ 654784.20
